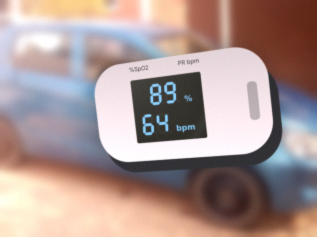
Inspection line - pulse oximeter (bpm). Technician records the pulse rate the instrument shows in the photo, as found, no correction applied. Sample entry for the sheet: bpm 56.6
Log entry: bpm 64
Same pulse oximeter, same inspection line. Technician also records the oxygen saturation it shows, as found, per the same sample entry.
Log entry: % 89
